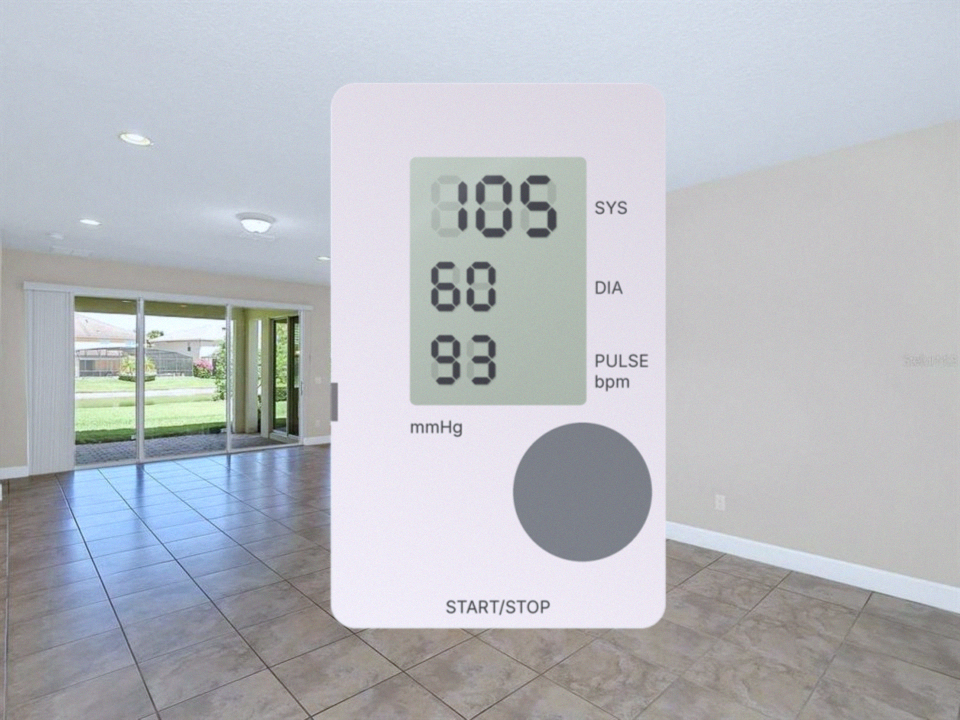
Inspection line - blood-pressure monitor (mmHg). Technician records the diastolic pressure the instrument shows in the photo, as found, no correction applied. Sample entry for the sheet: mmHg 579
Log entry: mmHg 60
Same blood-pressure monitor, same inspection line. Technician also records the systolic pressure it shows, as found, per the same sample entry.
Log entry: mmHg 105
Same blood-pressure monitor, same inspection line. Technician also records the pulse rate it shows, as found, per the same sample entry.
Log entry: bpm 93
